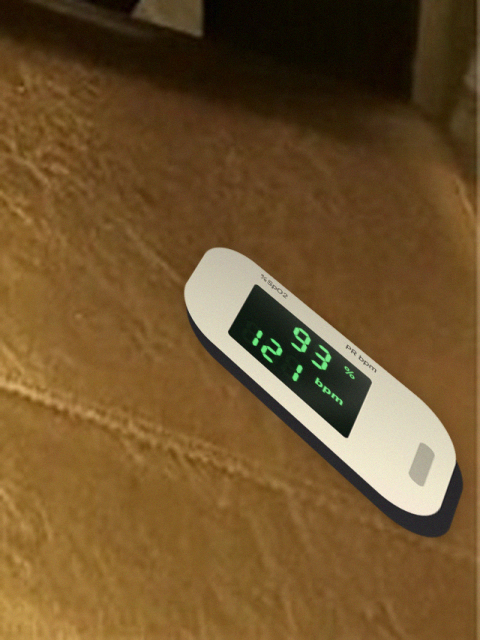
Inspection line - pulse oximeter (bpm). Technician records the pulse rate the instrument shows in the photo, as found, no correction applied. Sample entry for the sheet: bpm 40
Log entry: bpm 121
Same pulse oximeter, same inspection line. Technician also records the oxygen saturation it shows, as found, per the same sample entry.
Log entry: % 93
